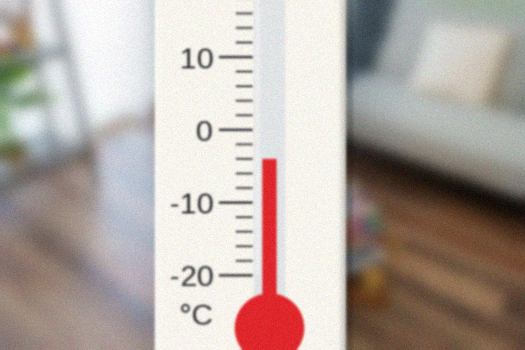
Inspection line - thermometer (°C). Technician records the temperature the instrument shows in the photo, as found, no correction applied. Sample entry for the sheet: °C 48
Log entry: °C -4
